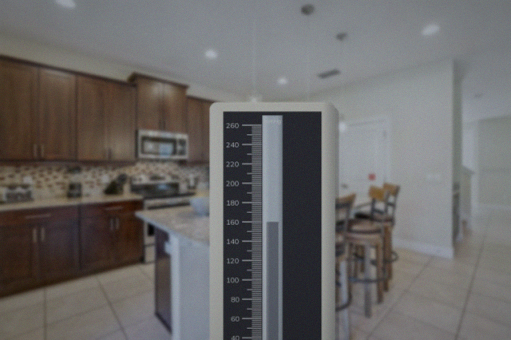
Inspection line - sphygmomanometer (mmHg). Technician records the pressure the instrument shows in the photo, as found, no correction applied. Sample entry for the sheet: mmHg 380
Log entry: mmHg 160
